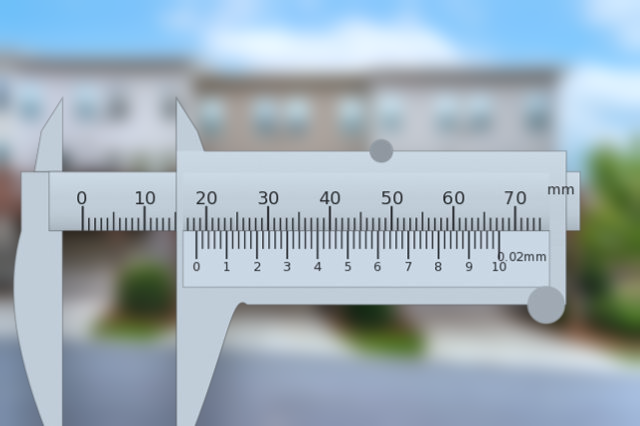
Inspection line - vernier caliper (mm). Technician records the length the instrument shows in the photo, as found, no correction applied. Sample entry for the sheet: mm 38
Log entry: mm 18.4
